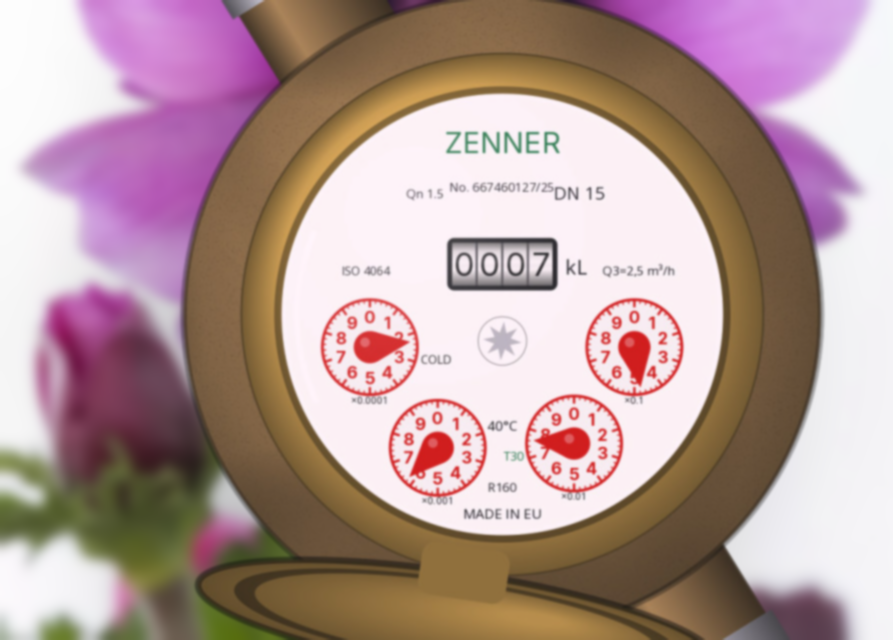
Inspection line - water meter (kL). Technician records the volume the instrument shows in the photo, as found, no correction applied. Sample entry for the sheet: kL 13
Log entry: kL 7.4762
